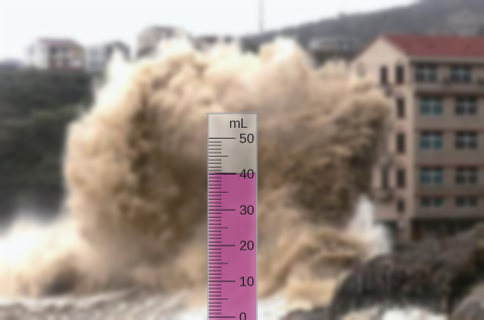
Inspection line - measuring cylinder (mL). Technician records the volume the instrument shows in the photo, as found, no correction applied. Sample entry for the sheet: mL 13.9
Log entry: mL 40
